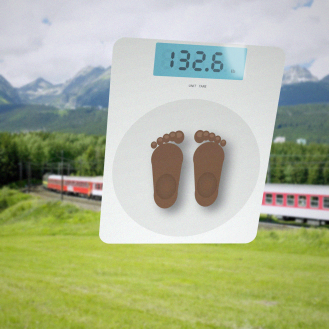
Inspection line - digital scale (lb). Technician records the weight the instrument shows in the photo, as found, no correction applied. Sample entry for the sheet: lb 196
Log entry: lb 132.6
